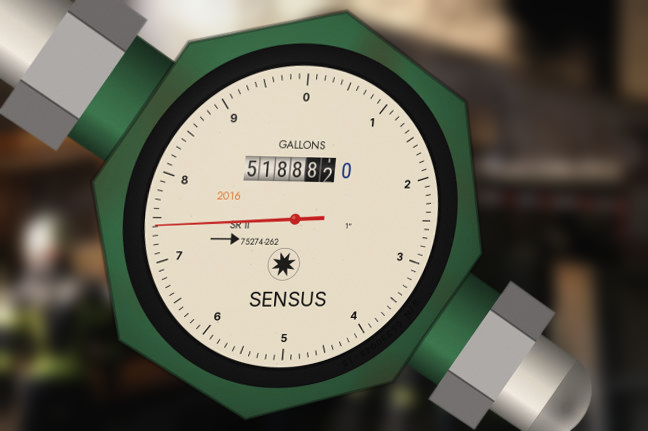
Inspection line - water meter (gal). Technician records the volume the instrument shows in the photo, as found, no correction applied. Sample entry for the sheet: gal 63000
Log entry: gal 5188817.4
